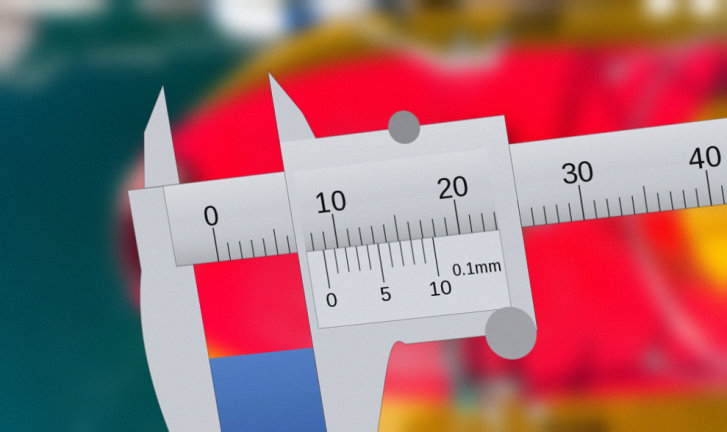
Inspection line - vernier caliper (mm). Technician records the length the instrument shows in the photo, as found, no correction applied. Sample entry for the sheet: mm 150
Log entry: mm 8.8
